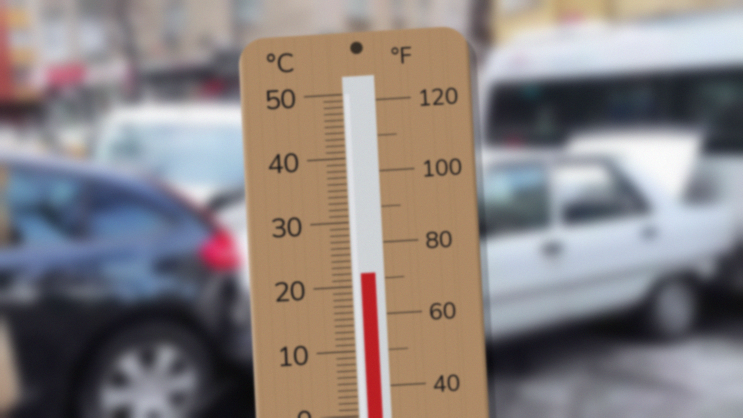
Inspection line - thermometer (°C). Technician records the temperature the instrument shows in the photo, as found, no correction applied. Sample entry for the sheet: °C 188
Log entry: °C 22
